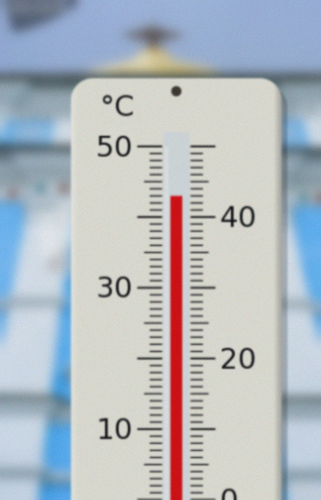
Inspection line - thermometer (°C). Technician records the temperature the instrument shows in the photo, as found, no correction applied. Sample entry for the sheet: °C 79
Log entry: °C 43
